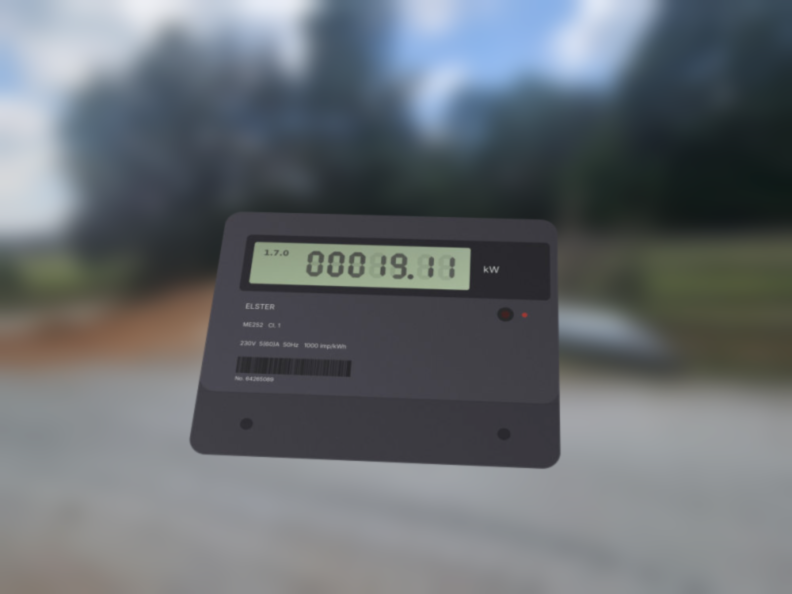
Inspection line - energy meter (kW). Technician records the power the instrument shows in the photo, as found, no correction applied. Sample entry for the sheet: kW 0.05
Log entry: kW 19.11
